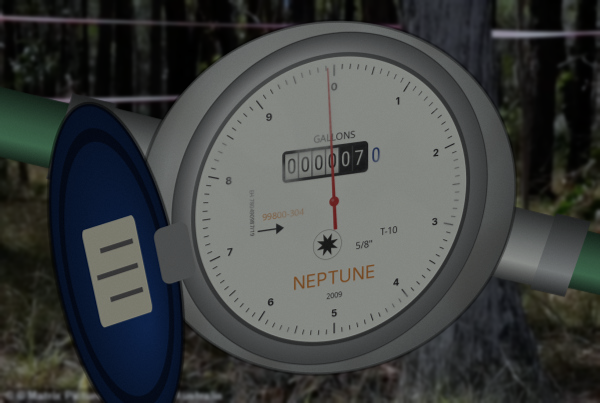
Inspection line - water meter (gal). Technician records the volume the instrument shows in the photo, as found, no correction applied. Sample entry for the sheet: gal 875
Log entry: gal 69.9
